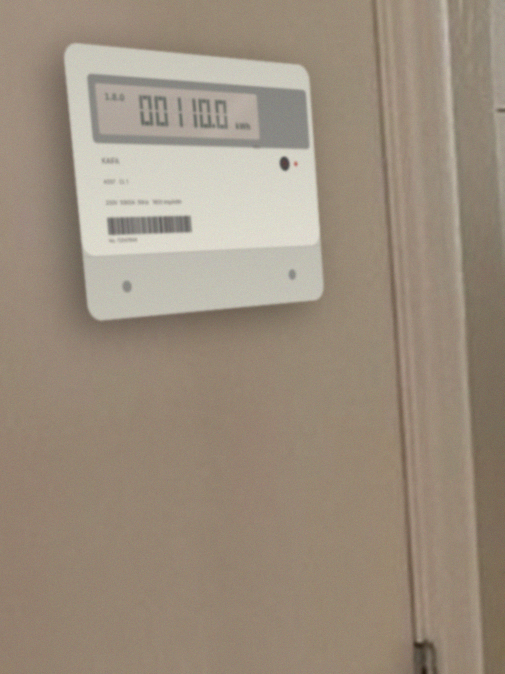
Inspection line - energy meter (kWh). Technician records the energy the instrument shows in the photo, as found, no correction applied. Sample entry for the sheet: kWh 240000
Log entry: kWh 110.0
